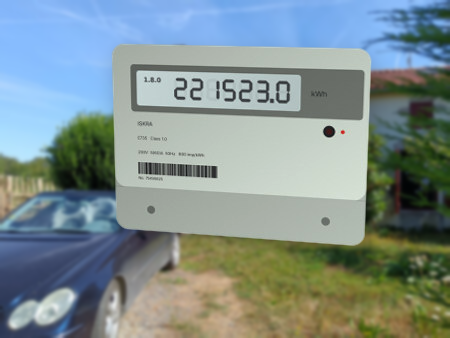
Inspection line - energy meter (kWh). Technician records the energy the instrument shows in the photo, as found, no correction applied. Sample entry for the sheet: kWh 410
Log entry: kWh 221523.0
